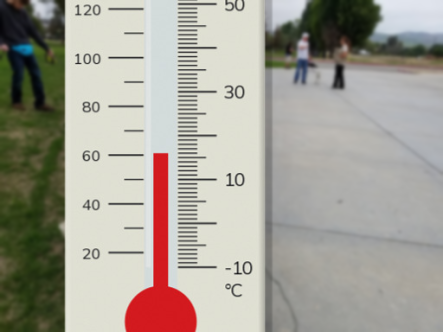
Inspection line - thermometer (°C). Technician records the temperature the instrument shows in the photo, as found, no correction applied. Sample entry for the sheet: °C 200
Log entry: °C 16
